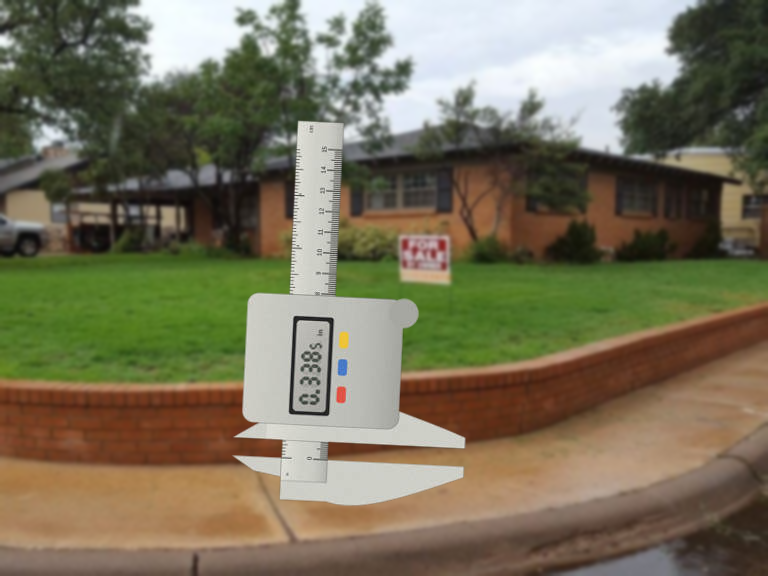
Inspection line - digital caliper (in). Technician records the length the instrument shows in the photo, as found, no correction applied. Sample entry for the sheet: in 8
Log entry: in 0.3385
